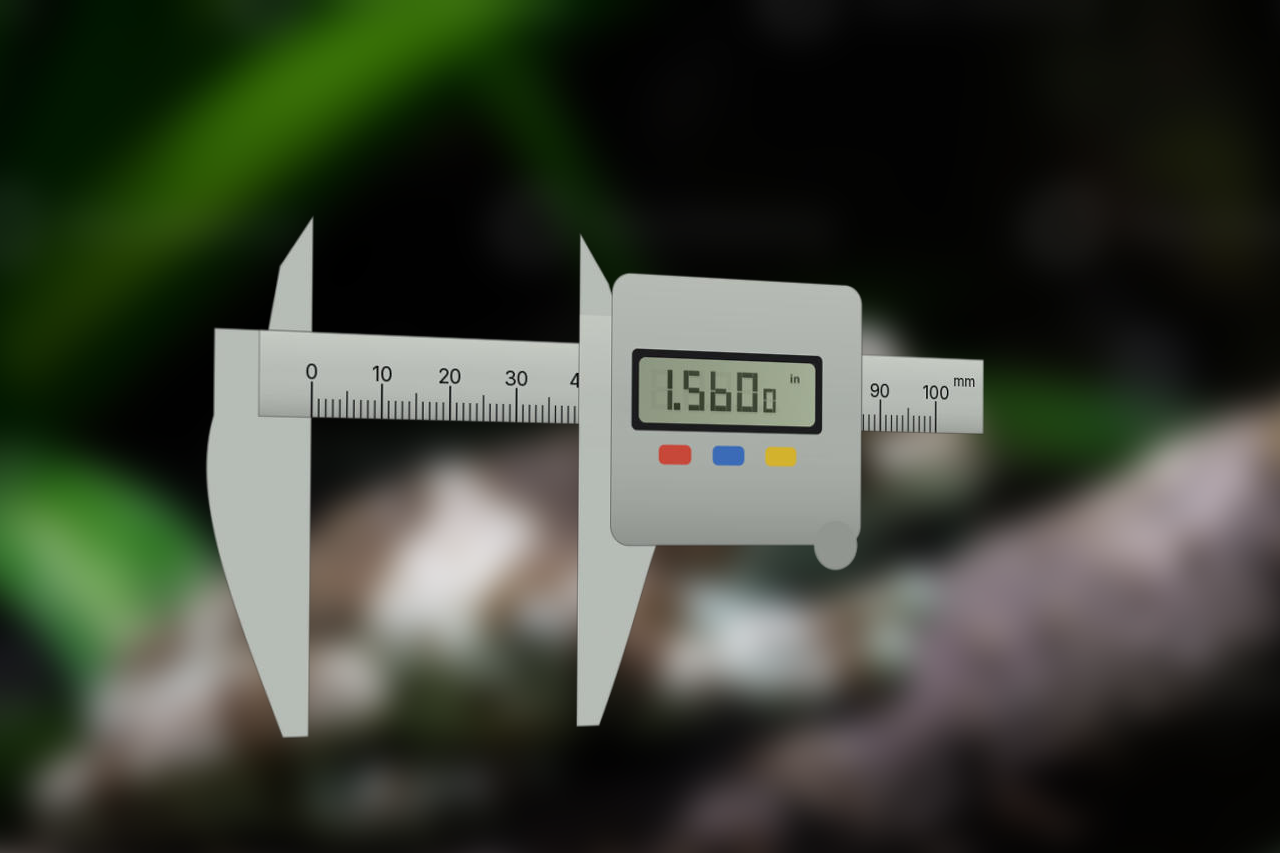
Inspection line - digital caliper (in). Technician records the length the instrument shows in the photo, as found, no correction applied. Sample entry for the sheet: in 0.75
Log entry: in 1.5600
